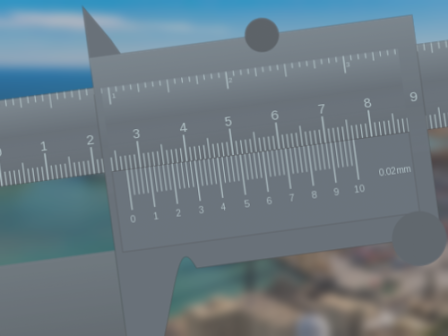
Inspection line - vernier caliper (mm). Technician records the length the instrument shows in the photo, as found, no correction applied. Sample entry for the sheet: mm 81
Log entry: mm 27.0
